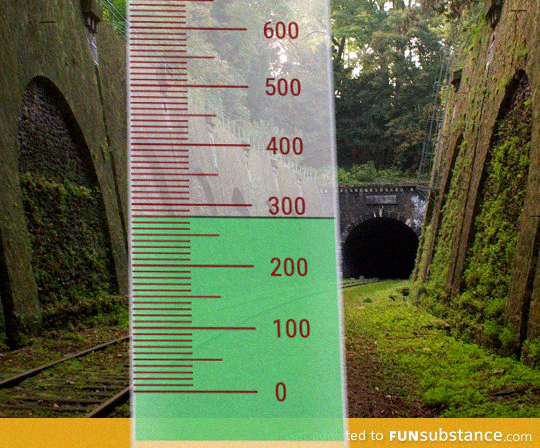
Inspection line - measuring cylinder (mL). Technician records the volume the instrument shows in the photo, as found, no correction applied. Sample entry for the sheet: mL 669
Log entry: mL 280
